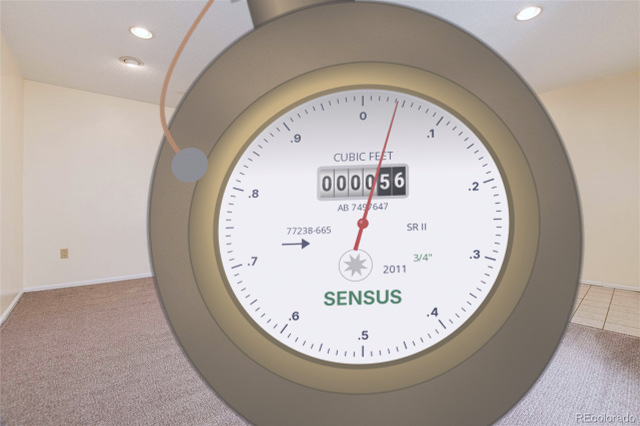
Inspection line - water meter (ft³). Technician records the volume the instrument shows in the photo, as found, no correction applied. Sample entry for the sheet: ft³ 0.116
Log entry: ft³ 56.04
